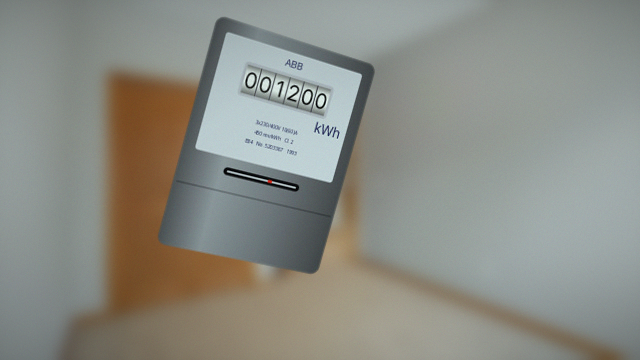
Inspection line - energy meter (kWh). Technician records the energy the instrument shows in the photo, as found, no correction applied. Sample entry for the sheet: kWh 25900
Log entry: kWh 1200
